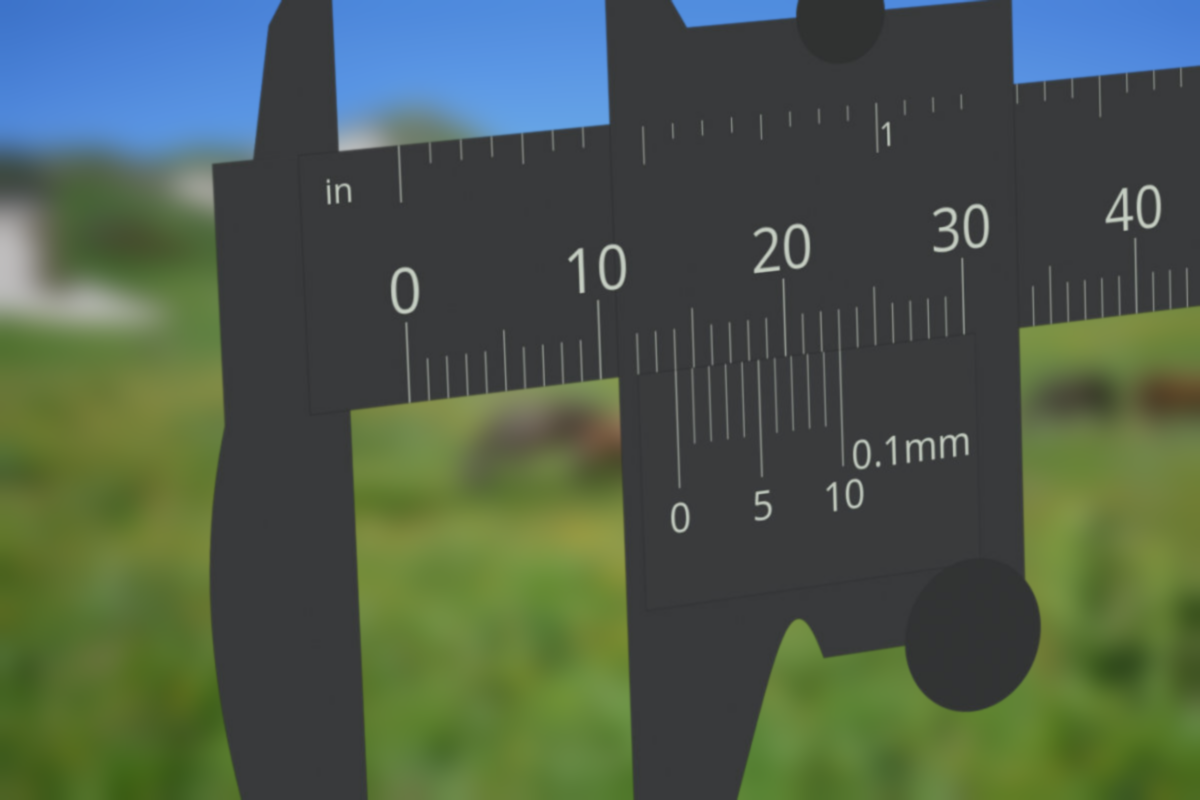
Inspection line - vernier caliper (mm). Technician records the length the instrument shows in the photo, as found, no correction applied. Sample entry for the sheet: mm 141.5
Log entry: mm 14.0
